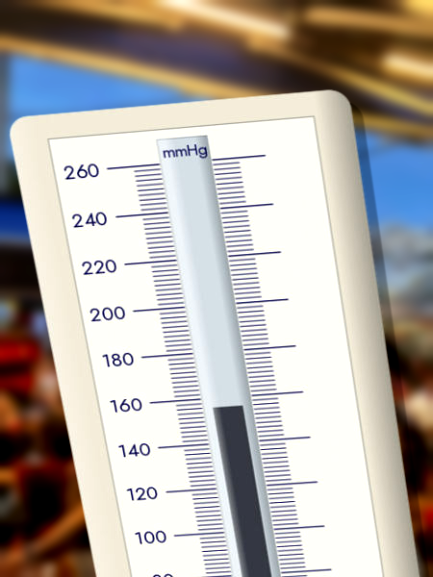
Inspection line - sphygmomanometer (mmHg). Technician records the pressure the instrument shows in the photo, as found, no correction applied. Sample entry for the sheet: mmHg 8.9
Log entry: mmHg 156
